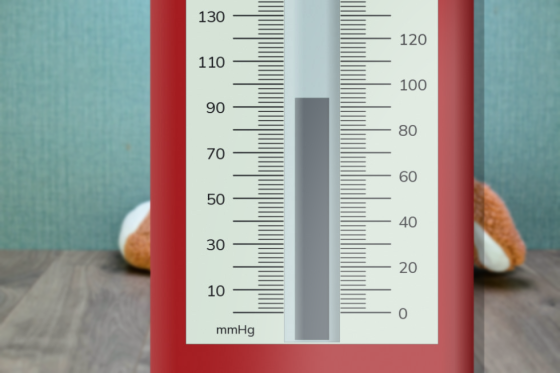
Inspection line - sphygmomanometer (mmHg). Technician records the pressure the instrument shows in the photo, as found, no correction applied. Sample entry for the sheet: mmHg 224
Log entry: mmHg 94
